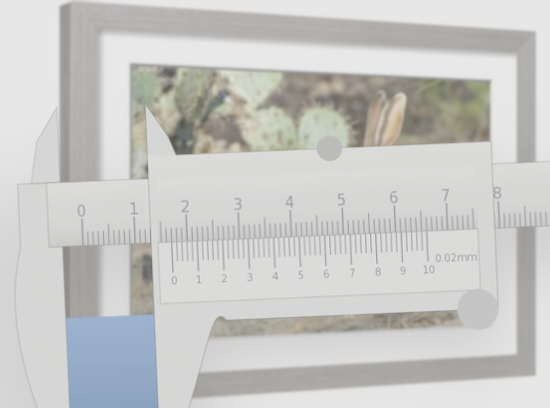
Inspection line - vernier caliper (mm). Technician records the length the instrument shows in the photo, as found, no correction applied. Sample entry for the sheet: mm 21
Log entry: mm 17.0
